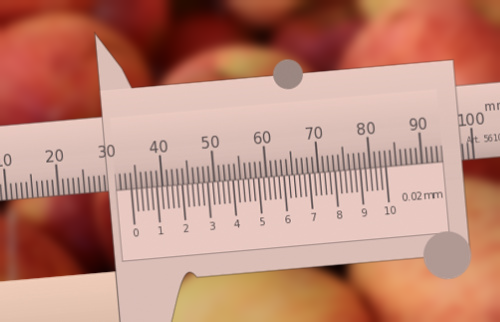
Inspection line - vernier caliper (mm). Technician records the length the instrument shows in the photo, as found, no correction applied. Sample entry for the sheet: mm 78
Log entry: mm 34.0
